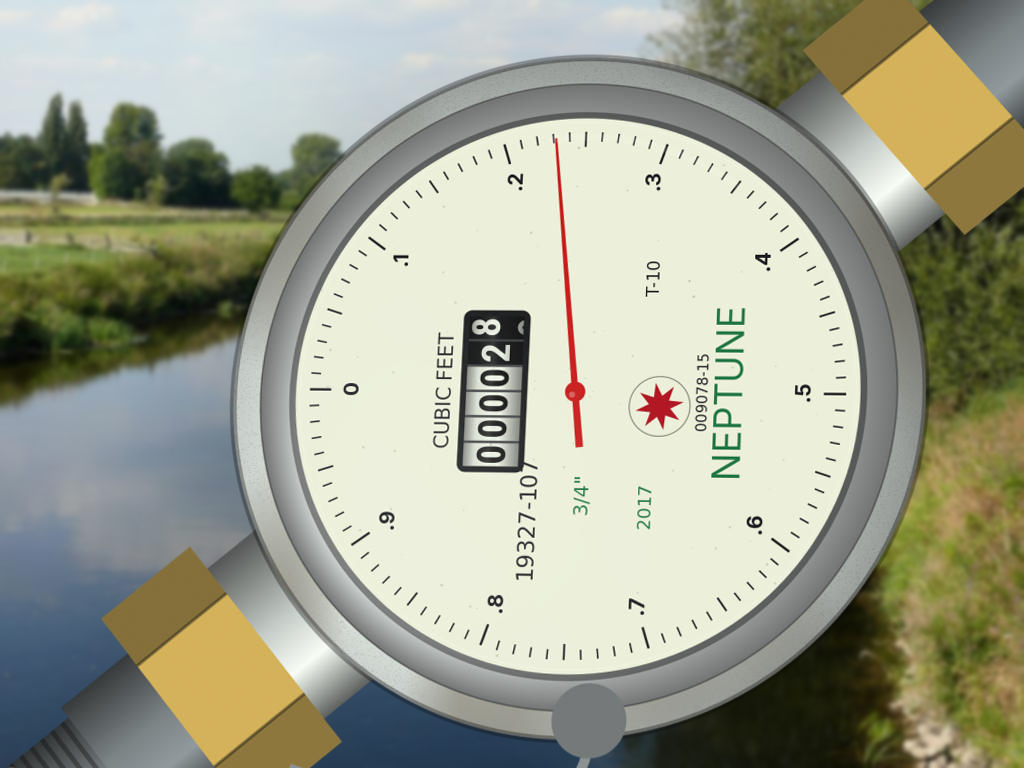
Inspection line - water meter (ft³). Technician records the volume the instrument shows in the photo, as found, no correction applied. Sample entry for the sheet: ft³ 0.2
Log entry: ft³ 28.23
